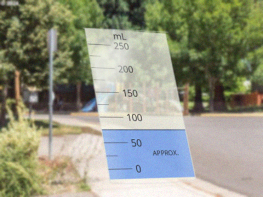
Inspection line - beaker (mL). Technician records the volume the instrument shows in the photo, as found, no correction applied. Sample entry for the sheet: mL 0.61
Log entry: mL 75
